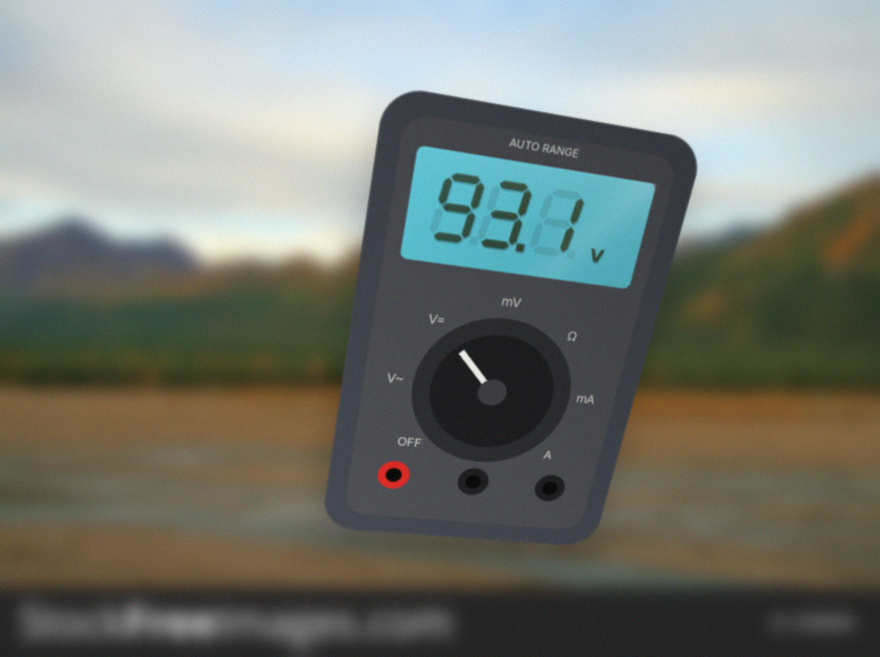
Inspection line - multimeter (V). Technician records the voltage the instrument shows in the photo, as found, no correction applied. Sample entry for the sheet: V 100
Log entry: V 93.1
